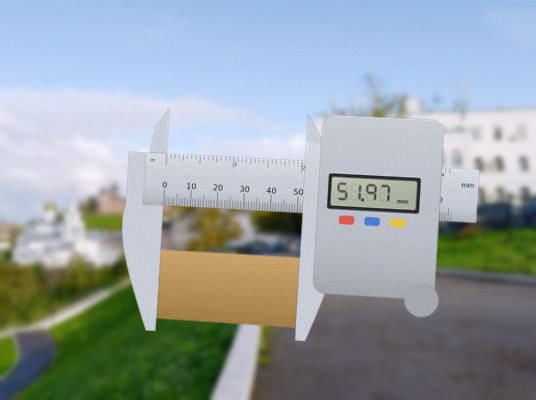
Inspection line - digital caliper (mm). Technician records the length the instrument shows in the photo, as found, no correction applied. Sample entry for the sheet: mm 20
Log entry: mm 51.97
